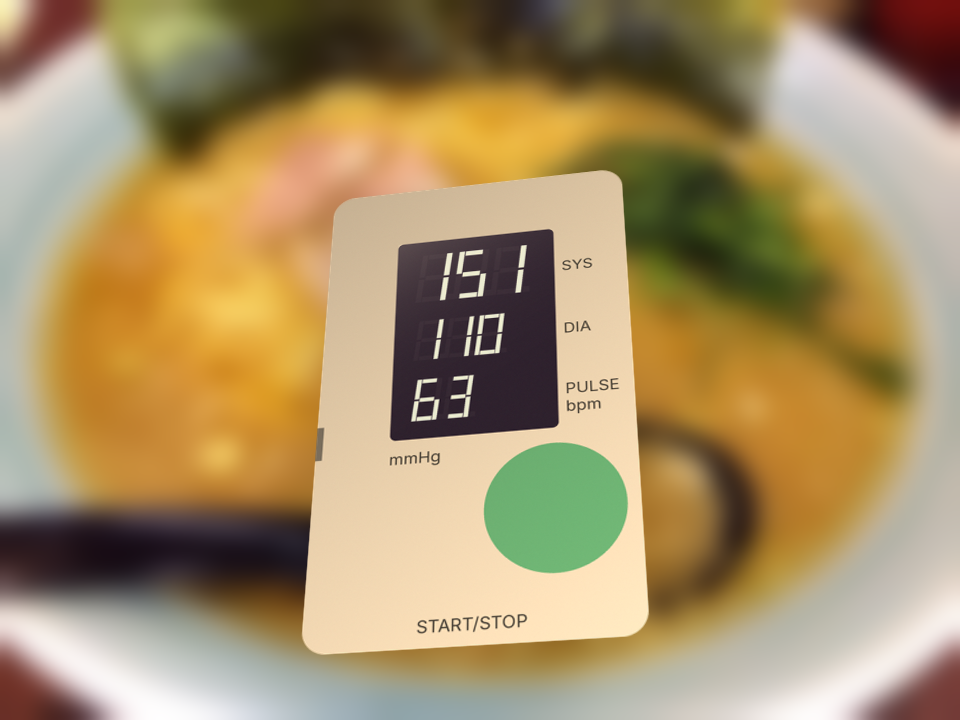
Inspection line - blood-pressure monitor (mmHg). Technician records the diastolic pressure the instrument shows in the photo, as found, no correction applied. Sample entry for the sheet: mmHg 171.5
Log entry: mmHg 110
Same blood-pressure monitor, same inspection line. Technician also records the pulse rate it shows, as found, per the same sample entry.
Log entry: bpm 63
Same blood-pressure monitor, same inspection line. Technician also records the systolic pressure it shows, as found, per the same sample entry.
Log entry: mmHg 151
